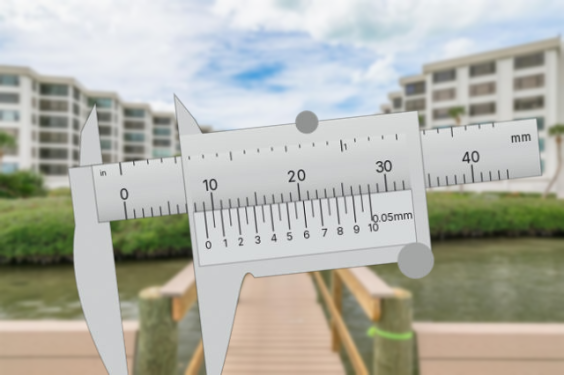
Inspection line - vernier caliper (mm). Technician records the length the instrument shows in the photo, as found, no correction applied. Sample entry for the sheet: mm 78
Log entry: mm 9.0
